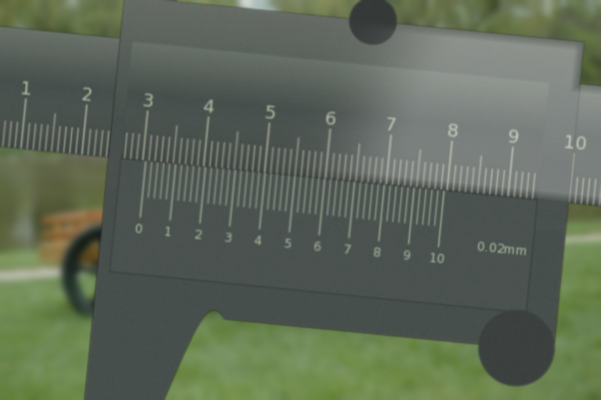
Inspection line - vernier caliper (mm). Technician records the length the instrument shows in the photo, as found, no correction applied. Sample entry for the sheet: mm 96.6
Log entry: mm 30.5
